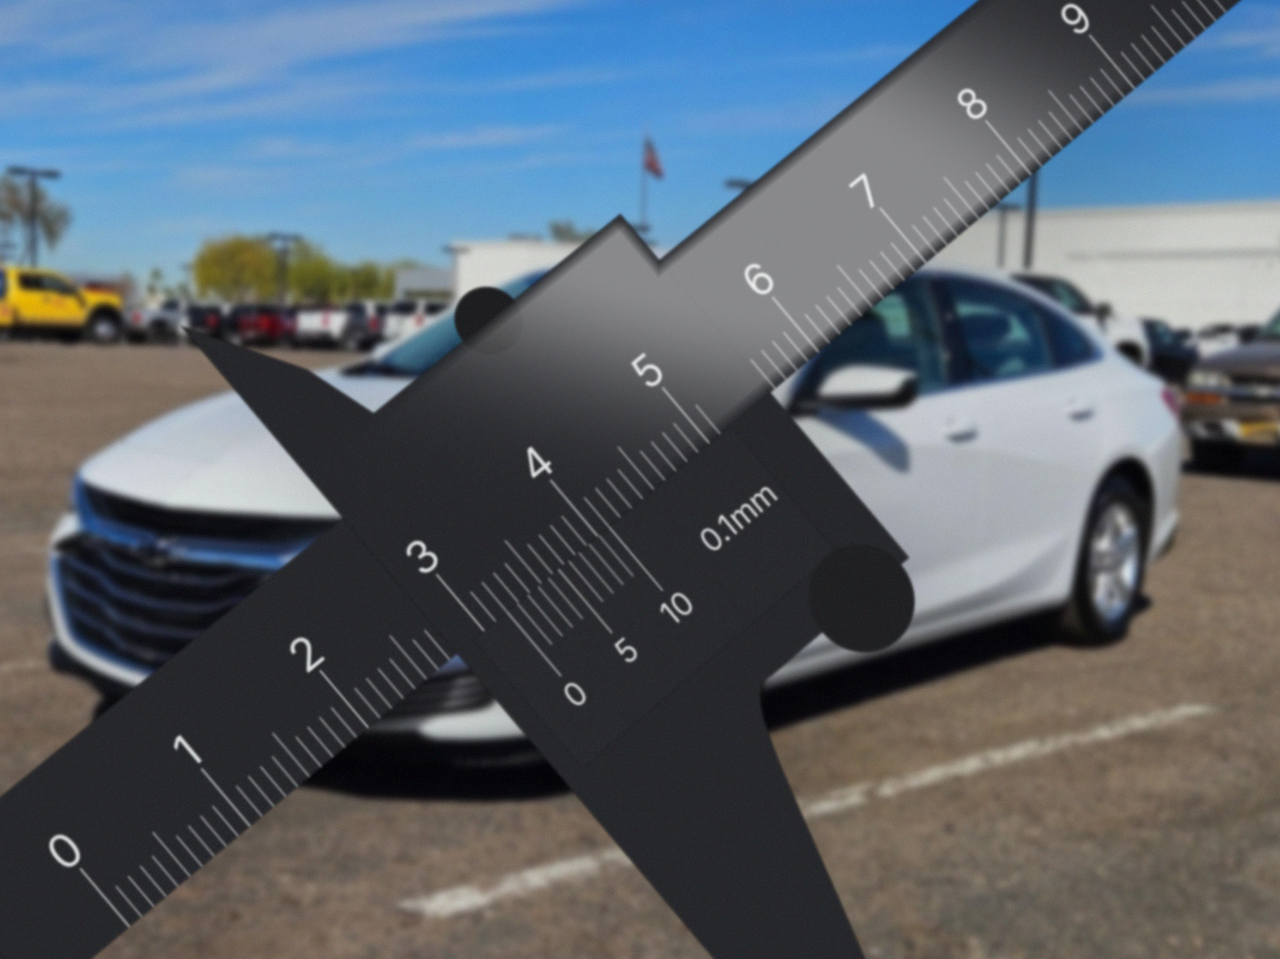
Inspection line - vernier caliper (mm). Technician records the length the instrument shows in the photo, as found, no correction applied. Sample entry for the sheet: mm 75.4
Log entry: mm 32.0
